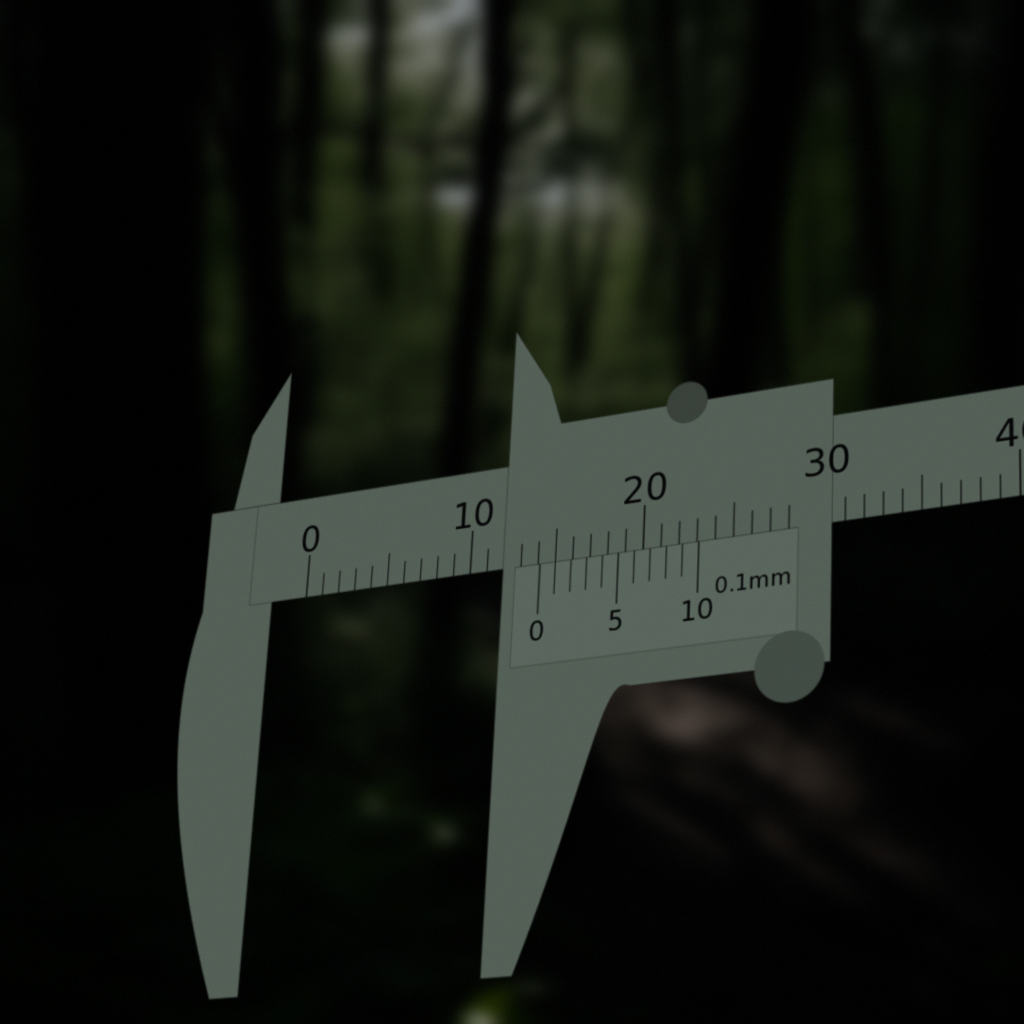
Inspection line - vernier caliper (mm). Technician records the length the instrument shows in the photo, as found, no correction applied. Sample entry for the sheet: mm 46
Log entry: mm 14.1
